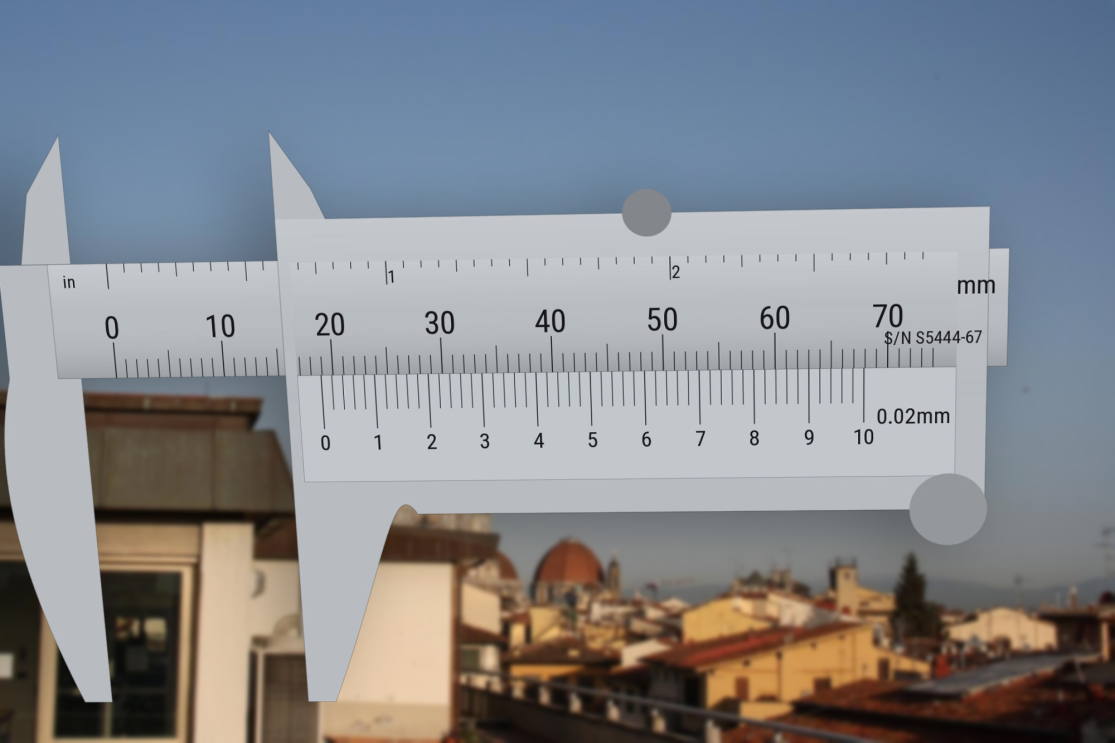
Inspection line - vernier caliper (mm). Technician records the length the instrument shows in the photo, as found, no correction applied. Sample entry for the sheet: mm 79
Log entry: mm 18.9
